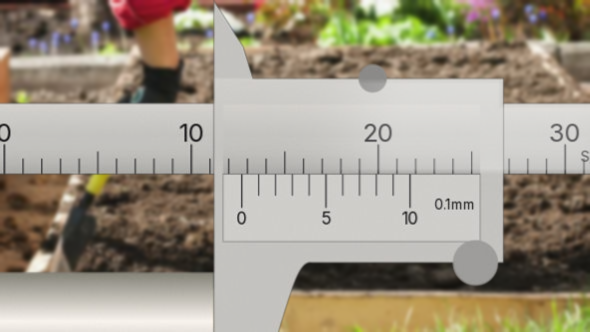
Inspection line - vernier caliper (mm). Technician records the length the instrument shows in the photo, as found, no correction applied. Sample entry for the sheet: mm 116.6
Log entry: mm 12.7
